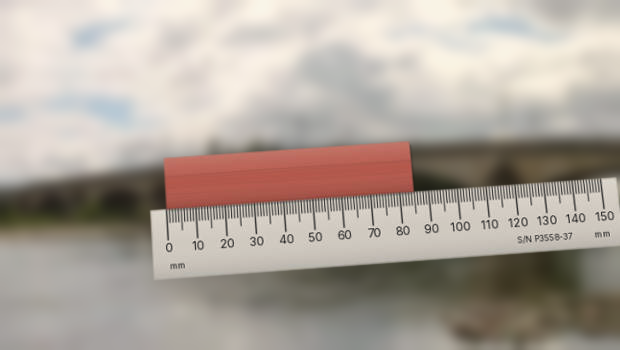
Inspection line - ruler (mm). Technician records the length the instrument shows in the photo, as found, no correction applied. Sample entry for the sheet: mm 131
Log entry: mm 85
